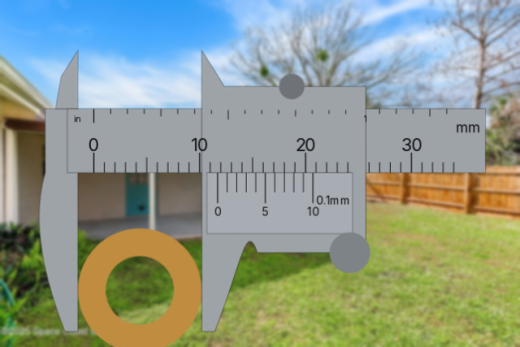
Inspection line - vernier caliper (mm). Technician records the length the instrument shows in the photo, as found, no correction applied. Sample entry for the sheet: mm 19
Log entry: mm 11.7
